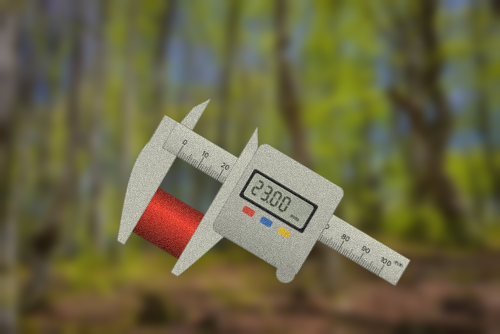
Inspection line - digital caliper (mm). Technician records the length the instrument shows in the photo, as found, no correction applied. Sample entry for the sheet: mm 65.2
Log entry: mm 23.00
